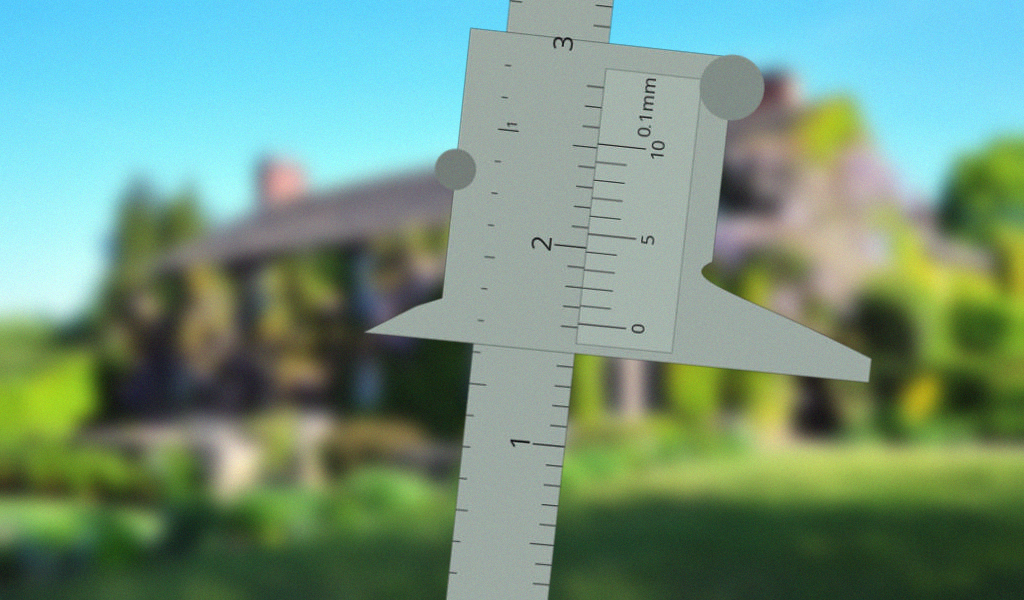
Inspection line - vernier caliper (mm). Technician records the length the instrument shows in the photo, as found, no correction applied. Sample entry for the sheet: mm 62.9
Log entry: mm 16.2
